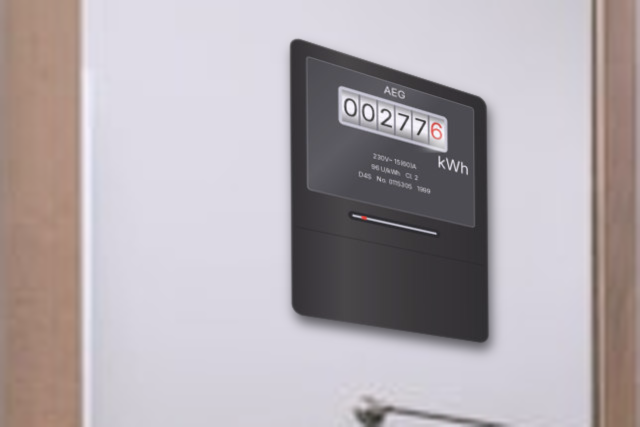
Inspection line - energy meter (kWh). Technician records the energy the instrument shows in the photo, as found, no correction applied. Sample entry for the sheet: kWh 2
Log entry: kWh 277.6
